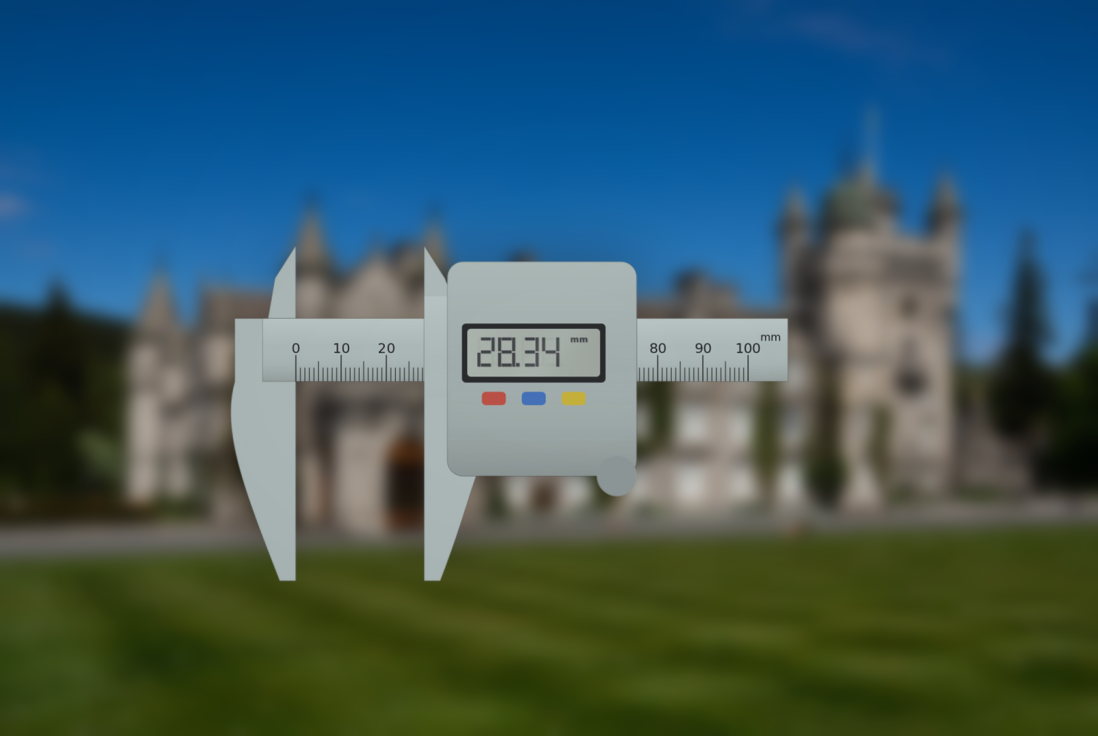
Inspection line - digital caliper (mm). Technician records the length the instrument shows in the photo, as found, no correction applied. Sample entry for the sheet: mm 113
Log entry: mm 28.34
